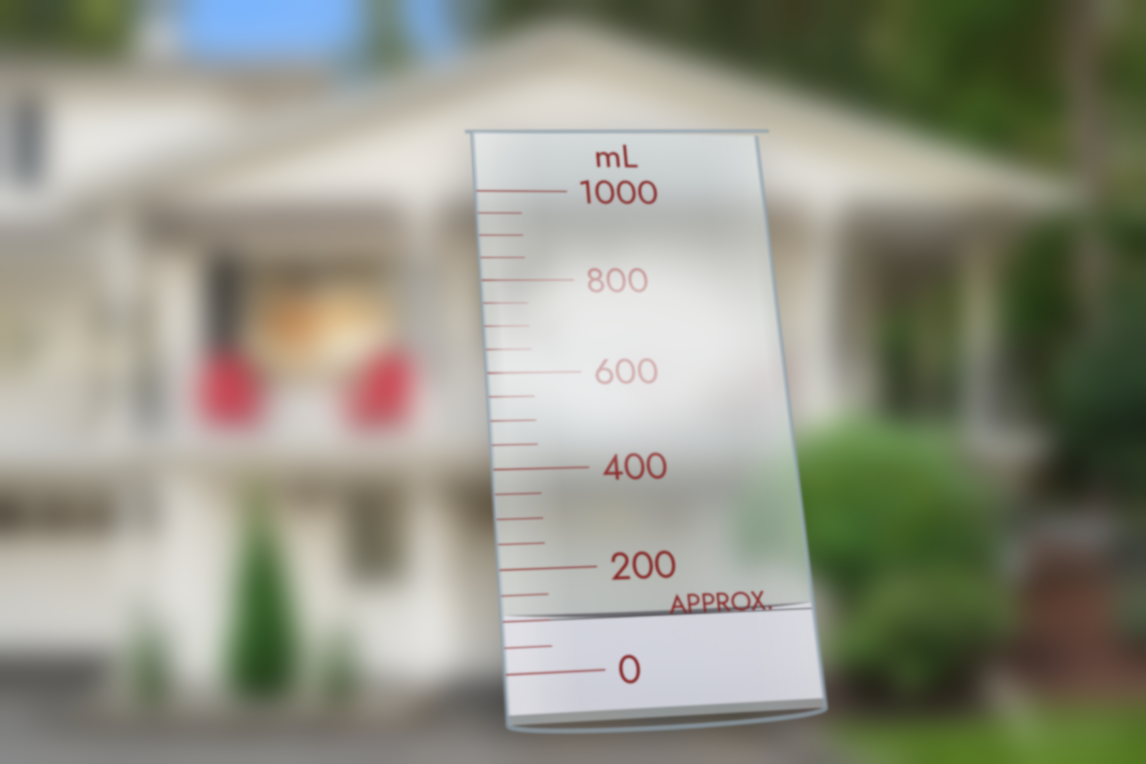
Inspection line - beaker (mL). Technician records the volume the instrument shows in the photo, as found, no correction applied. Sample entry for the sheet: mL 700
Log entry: mL 100
